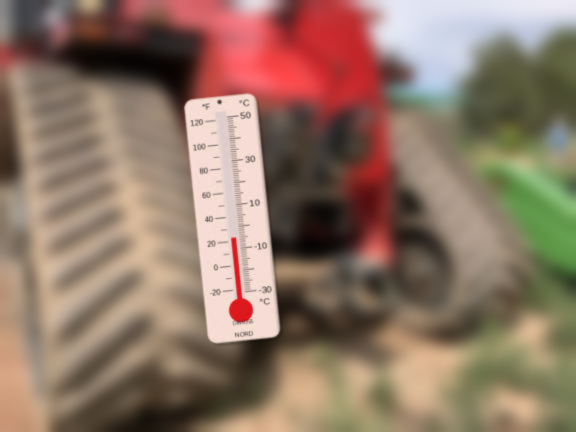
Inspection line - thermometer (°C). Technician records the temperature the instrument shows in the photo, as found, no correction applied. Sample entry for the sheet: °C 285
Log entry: °C -5
